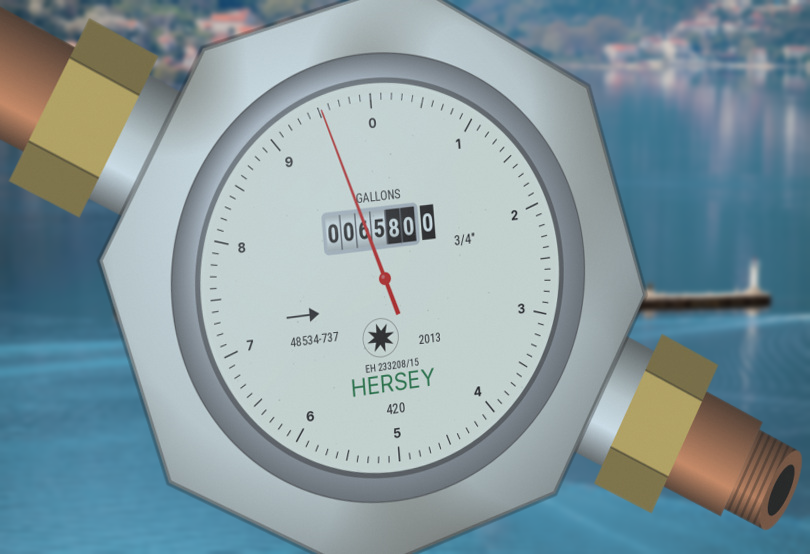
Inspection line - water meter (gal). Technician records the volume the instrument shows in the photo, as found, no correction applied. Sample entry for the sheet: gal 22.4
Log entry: gal 65799.5
